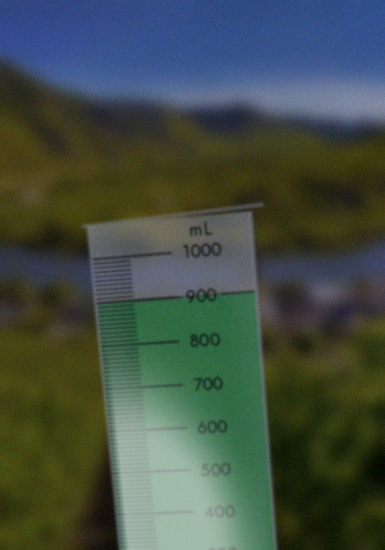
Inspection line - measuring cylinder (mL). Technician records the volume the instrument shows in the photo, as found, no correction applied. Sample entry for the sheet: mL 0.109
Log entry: mL 900
